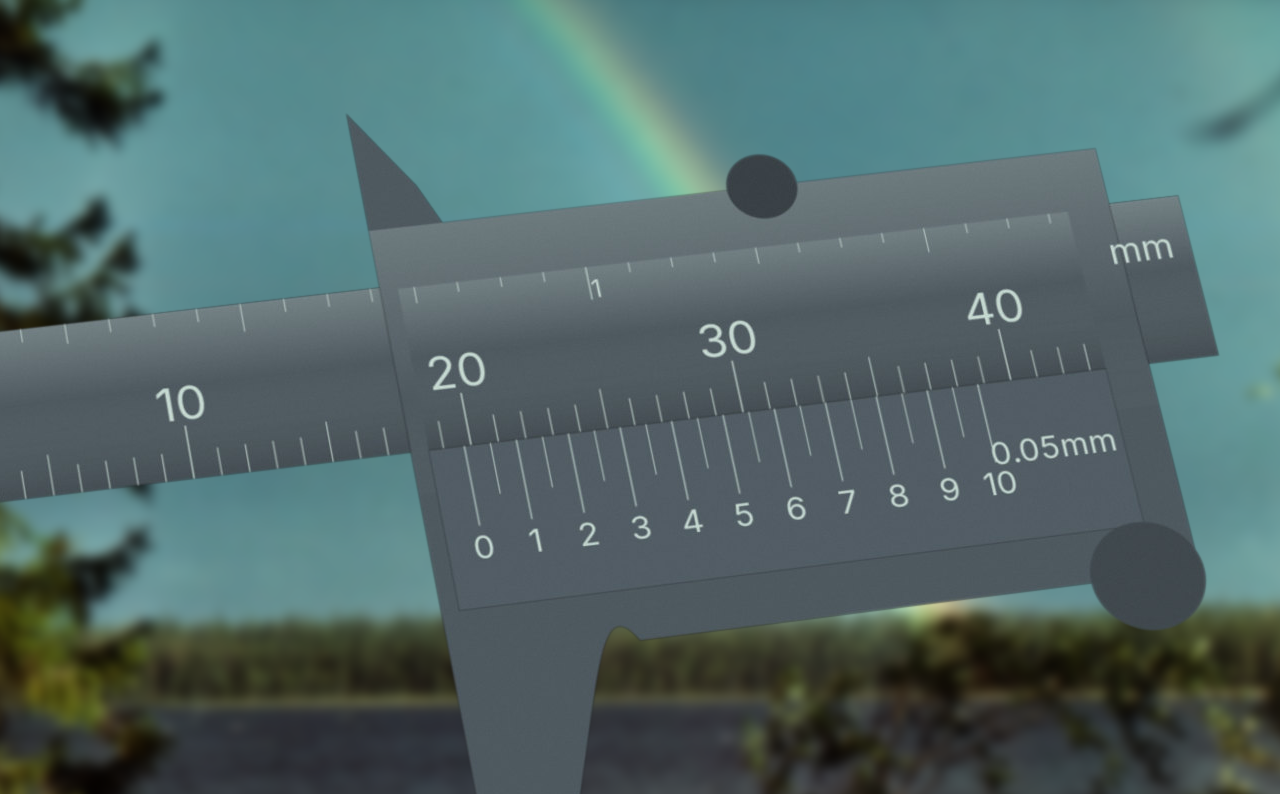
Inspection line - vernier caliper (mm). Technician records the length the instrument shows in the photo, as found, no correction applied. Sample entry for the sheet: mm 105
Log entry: mm 19.75
